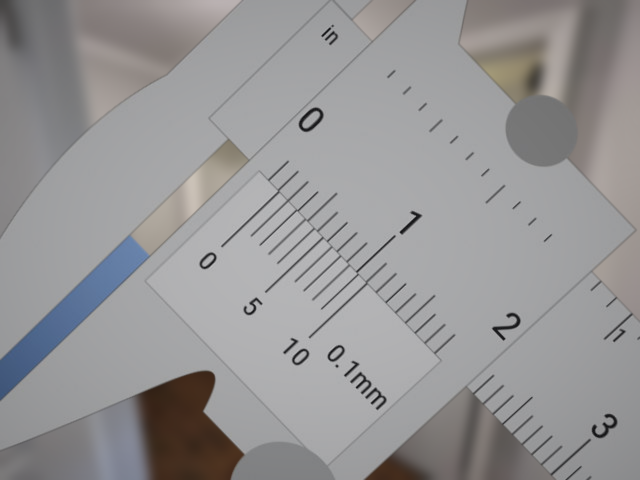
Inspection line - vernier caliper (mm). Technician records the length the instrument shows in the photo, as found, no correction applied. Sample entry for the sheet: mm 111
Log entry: mm 2.1
